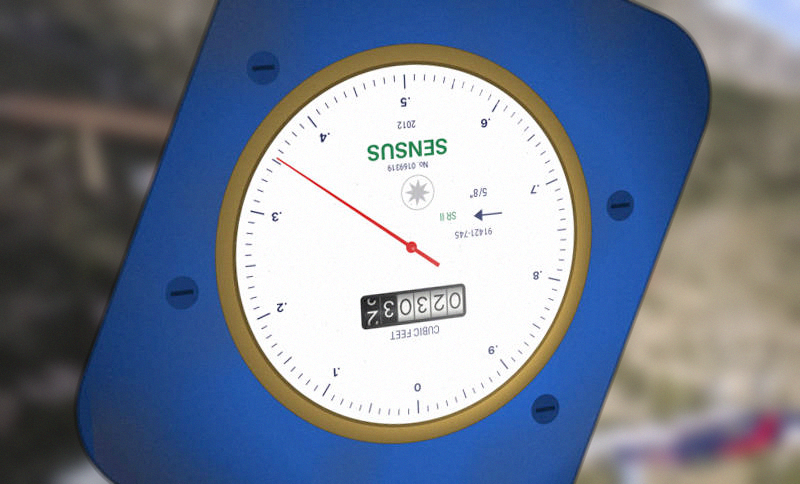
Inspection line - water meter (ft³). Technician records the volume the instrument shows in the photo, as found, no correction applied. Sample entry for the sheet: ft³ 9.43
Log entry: ft³ 23032.35
